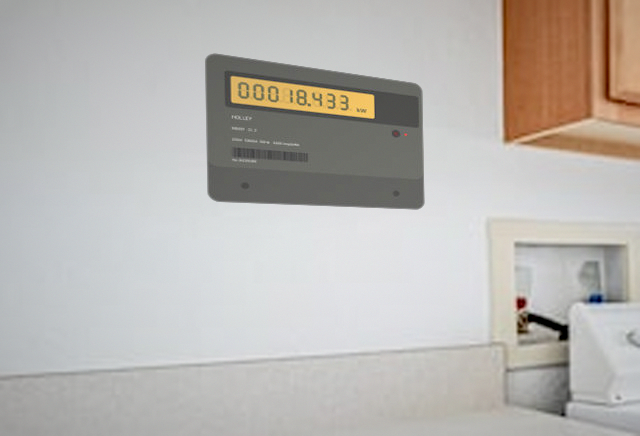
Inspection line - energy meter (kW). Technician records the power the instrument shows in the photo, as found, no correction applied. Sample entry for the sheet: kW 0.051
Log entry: kW 18.433
